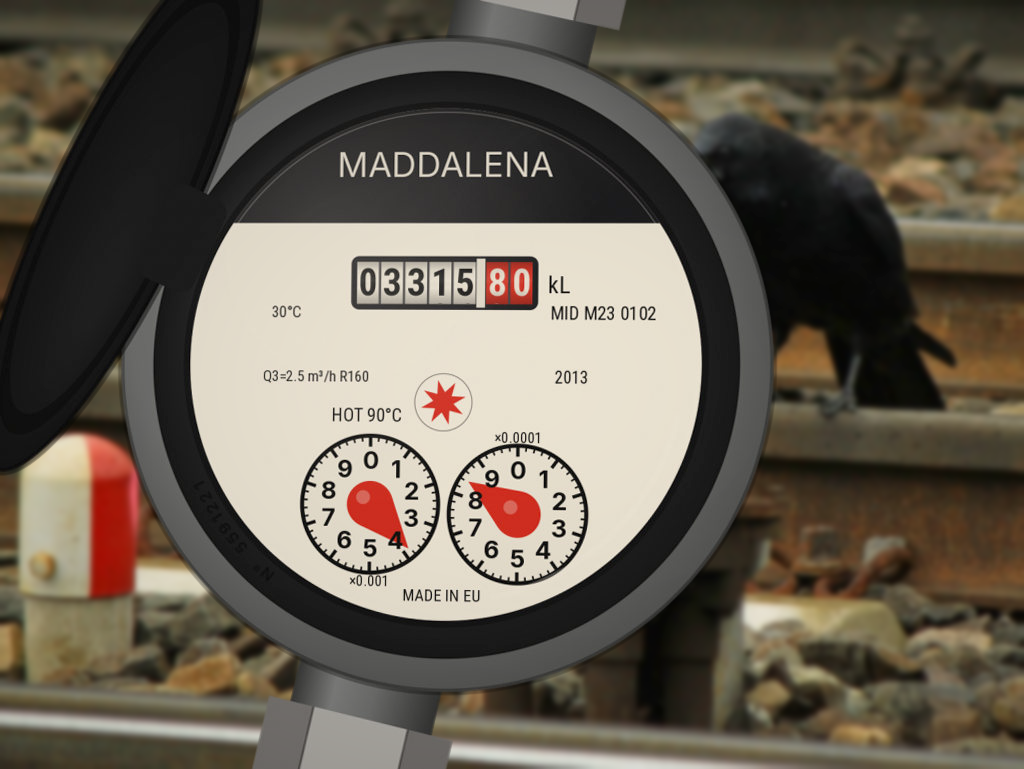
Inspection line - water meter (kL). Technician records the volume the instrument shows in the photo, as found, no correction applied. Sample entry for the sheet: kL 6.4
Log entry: kL 3315.8038
